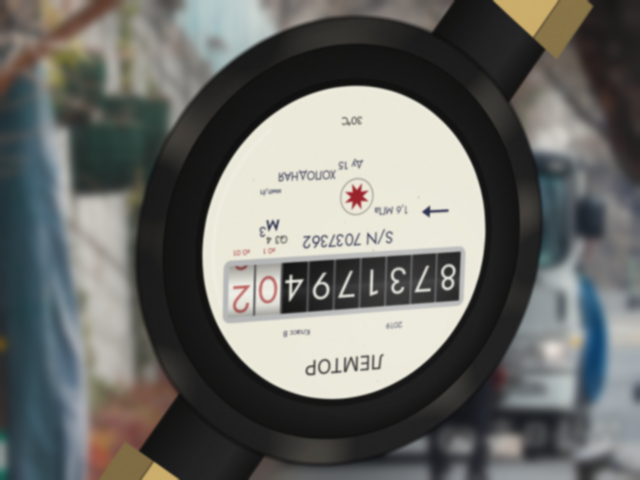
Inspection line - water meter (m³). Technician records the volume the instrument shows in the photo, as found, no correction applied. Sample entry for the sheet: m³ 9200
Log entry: m³ 8731794.02
